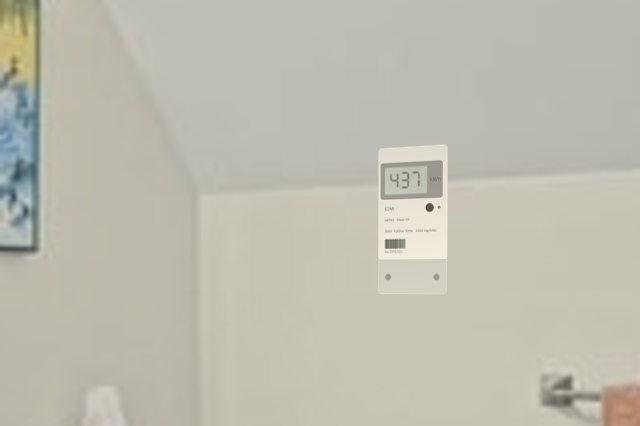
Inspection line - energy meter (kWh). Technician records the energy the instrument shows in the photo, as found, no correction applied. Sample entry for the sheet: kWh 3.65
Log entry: kWh 437
